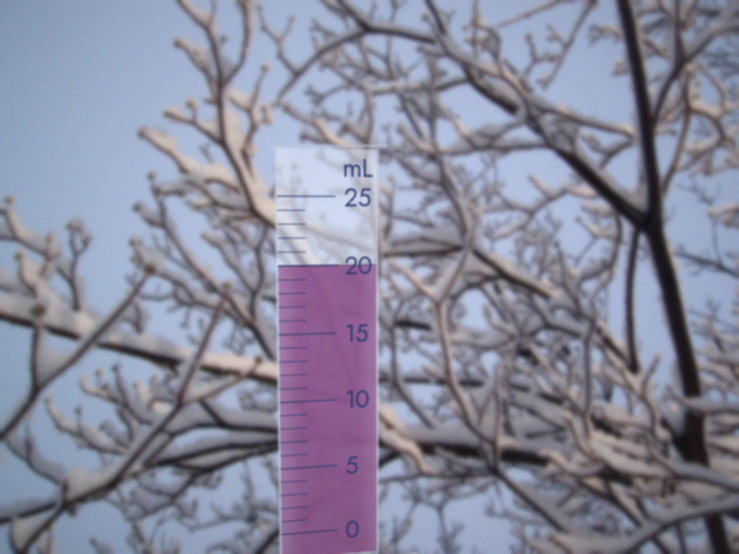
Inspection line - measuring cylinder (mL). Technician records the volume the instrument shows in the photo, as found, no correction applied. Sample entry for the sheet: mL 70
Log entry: mL 20
